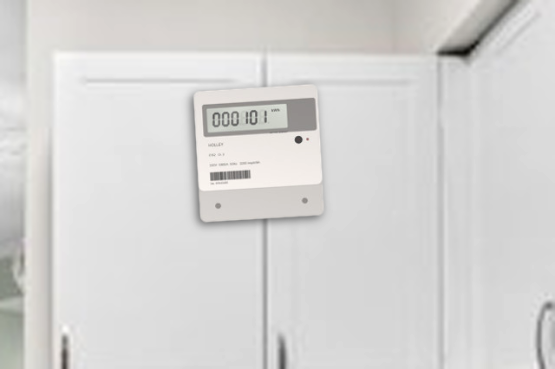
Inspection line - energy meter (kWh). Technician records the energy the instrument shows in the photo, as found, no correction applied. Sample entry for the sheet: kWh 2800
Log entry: kWh 101
